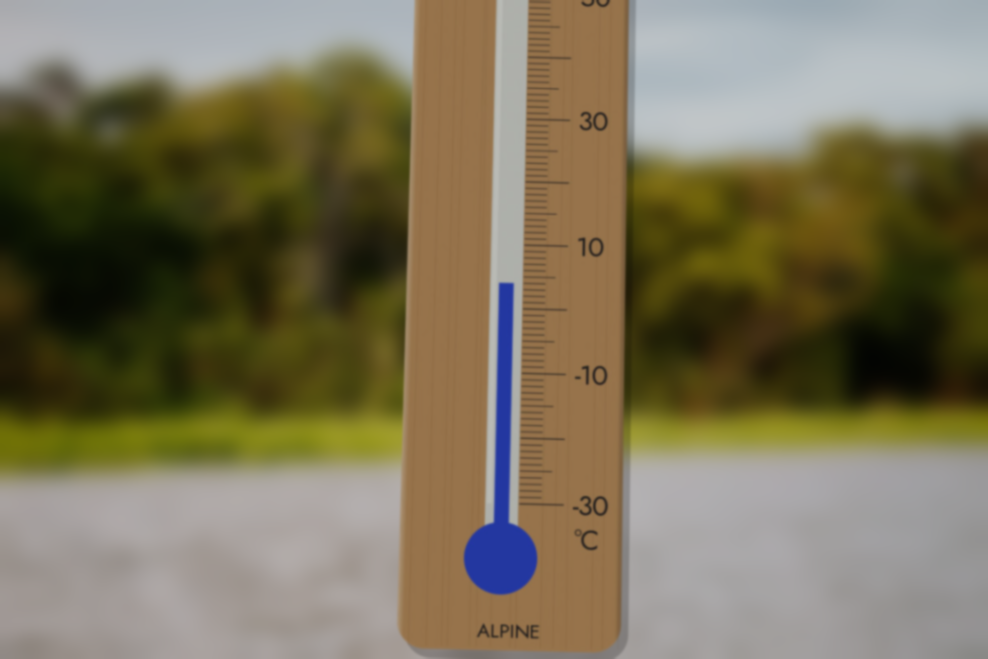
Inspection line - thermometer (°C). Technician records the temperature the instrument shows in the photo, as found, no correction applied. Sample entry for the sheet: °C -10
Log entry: °C 4
